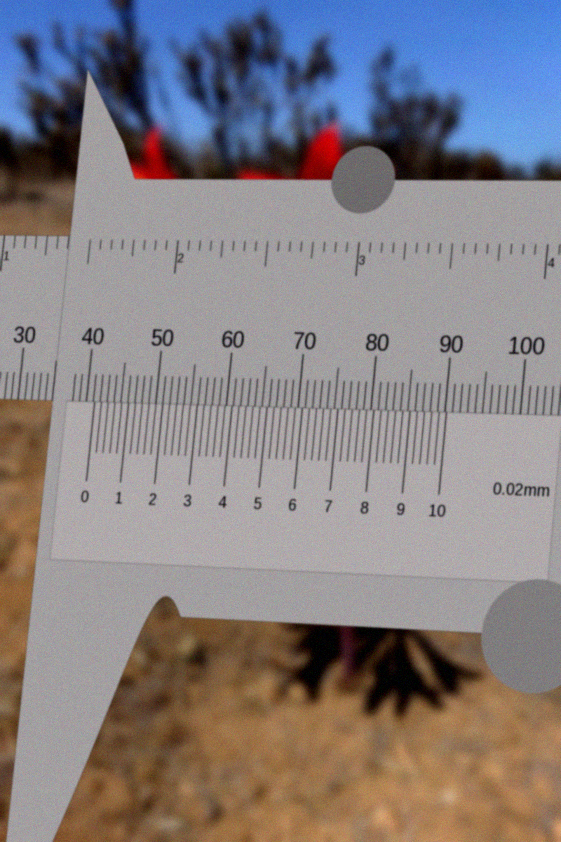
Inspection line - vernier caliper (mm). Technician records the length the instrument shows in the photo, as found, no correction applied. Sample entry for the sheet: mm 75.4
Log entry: mm 41.2
